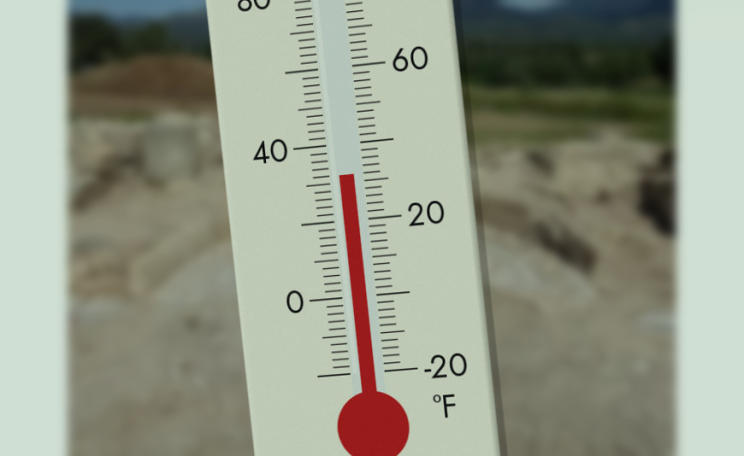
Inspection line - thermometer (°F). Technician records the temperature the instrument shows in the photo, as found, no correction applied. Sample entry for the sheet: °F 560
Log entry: °F 32
